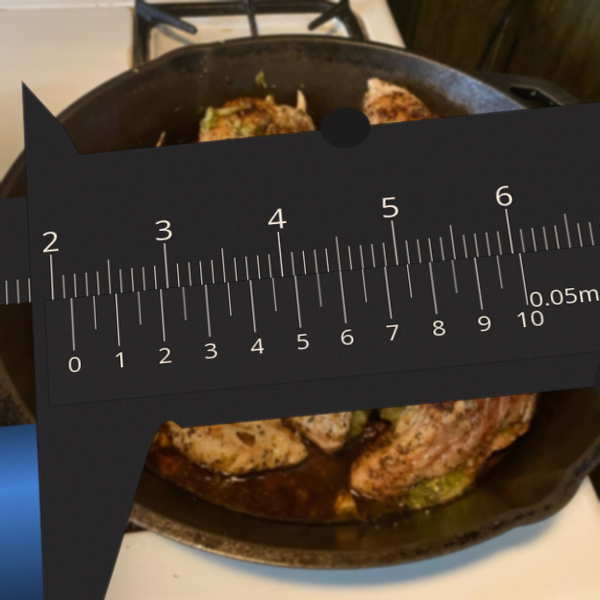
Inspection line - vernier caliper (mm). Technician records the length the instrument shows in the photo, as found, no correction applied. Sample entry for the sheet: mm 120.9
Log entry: mm 21.6
